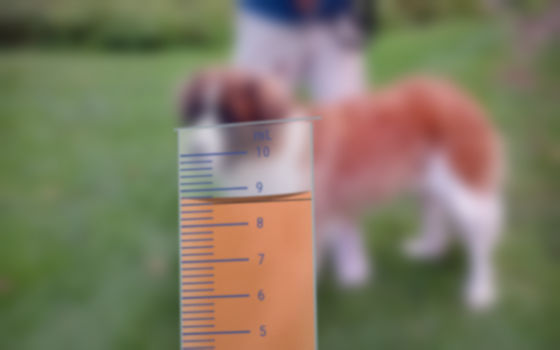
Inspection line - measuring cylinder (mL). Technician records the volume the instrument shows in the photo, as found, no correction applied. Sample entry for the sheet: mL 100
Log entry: mL 8.6
